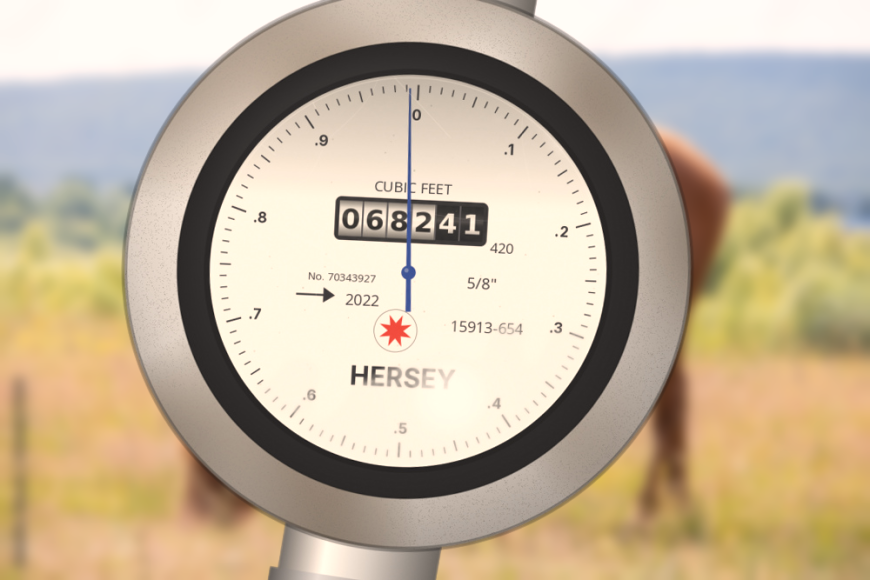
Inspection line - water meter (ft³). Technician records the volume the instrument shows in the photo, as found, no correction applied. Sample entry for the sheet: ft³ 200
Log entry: ft³ 68240.99
